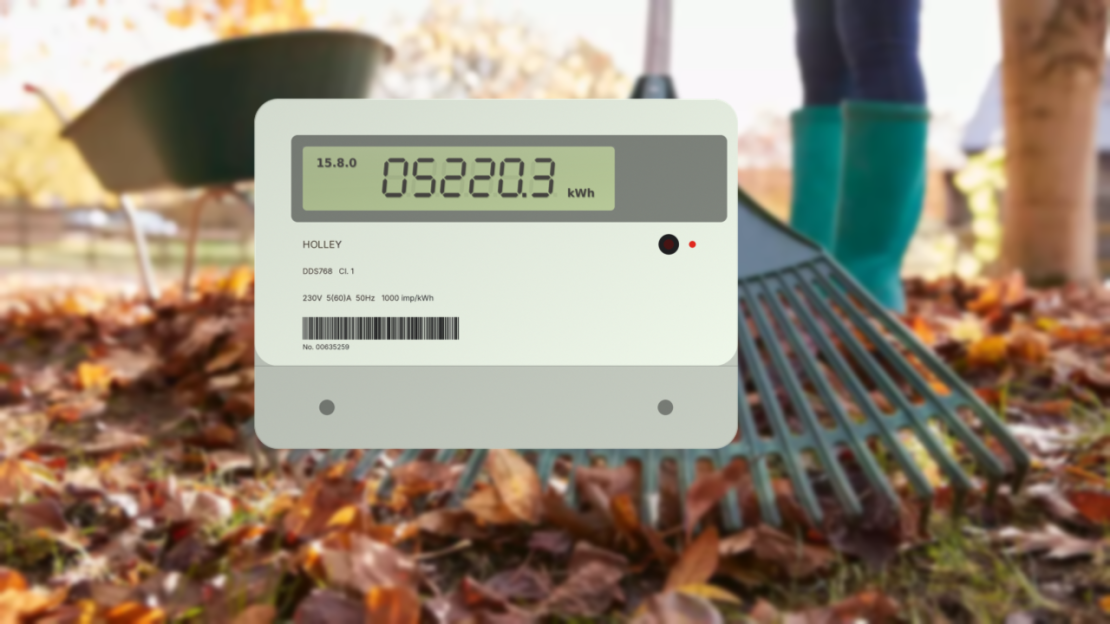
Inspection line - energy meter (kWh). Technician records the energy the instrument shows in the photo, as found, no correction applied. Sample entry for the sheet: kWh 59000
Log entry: kWh 5220.3
